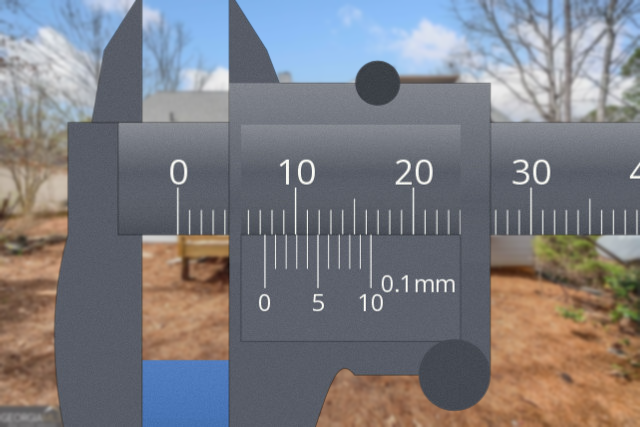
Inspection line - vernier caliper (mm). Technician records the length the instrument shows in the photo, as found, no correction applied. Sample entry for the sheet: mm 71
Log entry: mm 7.4
